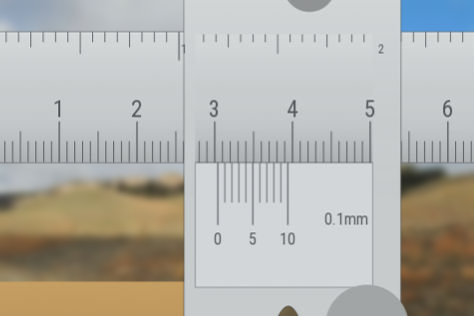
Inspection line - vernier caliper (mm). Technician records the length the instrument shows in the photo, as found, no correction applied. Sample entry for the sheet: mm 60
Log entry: mm 30.4
